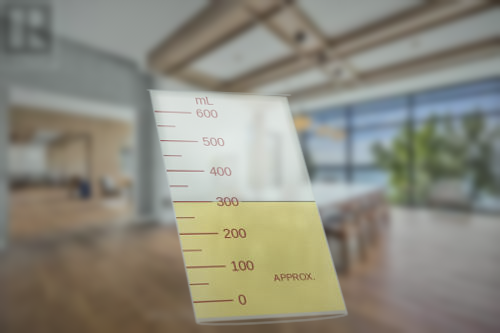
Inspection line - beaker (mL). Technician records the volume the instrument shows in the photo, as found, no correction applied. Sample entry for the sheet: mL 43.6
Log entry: mL 300
